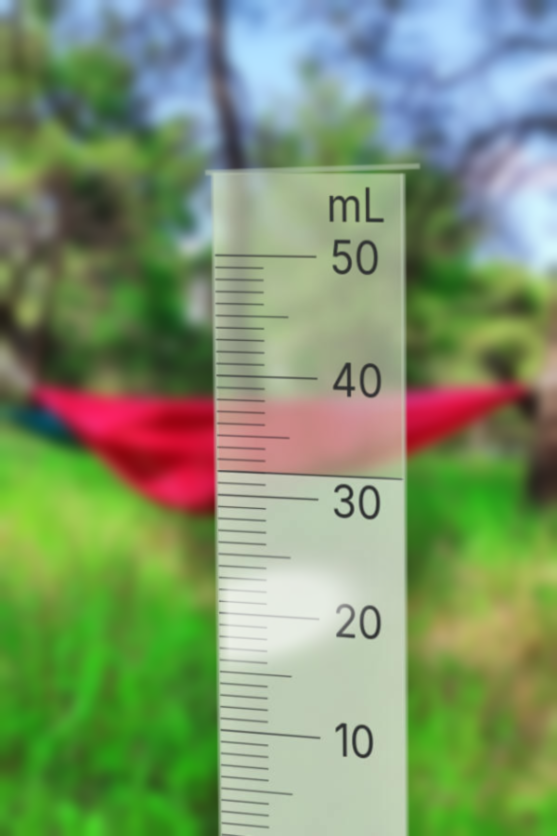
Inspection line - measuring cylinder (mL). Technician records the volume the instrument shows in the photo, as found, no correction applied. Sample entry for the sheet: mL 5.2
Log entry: mL 32
